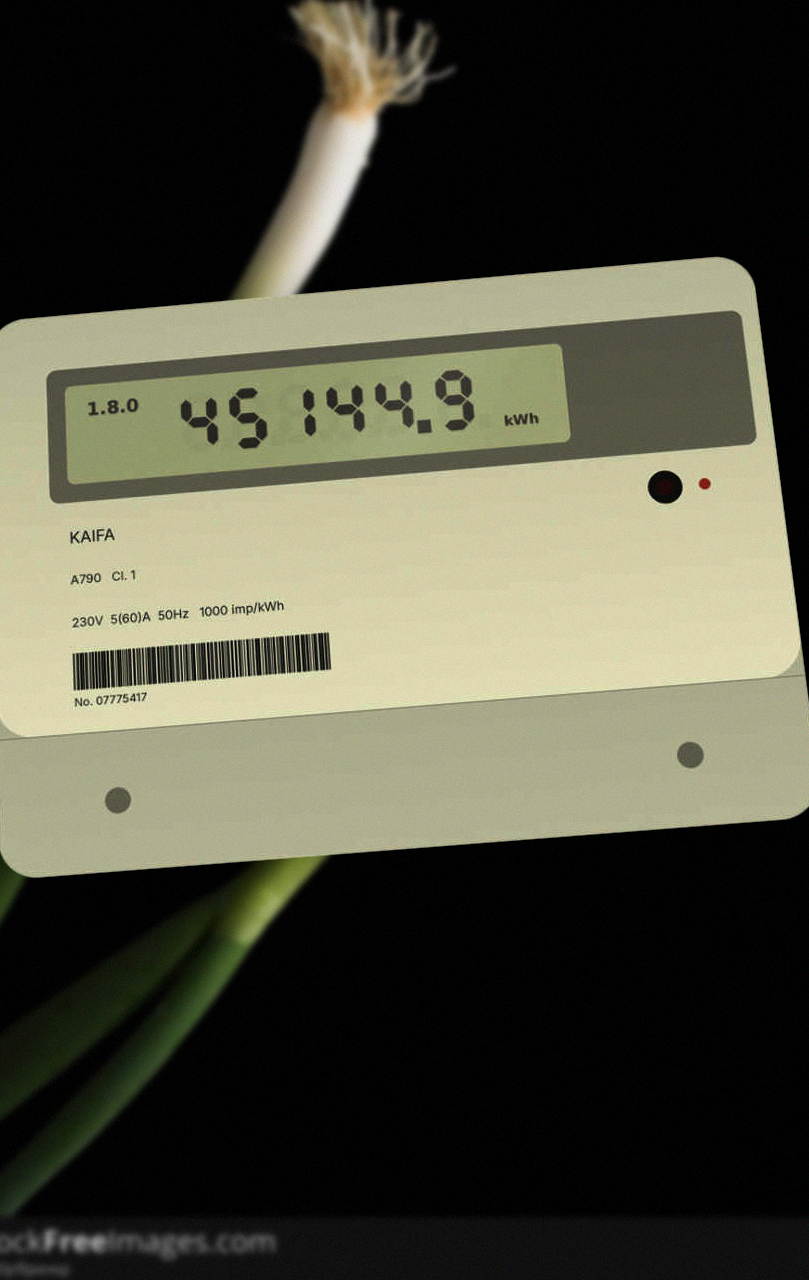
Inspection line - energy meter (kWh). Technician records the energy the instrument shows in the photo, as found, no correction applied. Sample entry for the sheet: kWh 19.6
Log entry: kWh 45144.9
